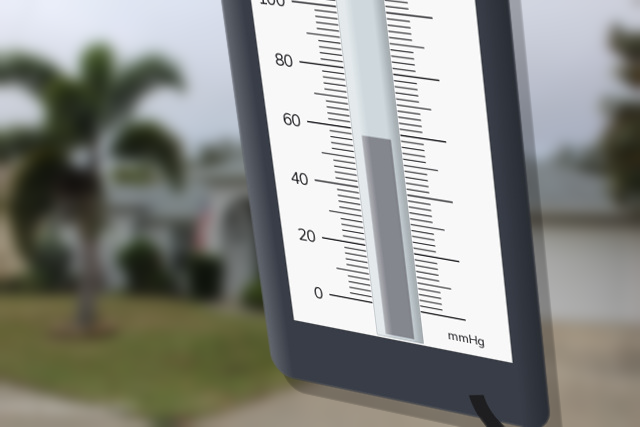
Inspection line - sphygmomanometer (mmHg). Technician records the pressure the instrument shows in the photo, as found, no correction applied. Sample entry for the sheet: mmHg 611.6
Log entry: mmHg 58
